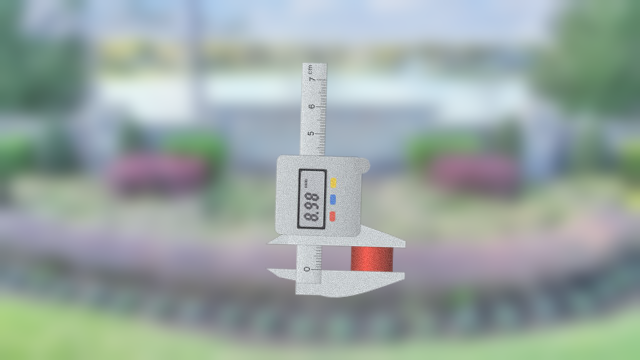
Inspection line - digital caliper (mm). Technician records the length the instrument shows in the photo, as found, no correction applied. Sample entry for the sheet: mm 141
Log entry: mm 8.98
